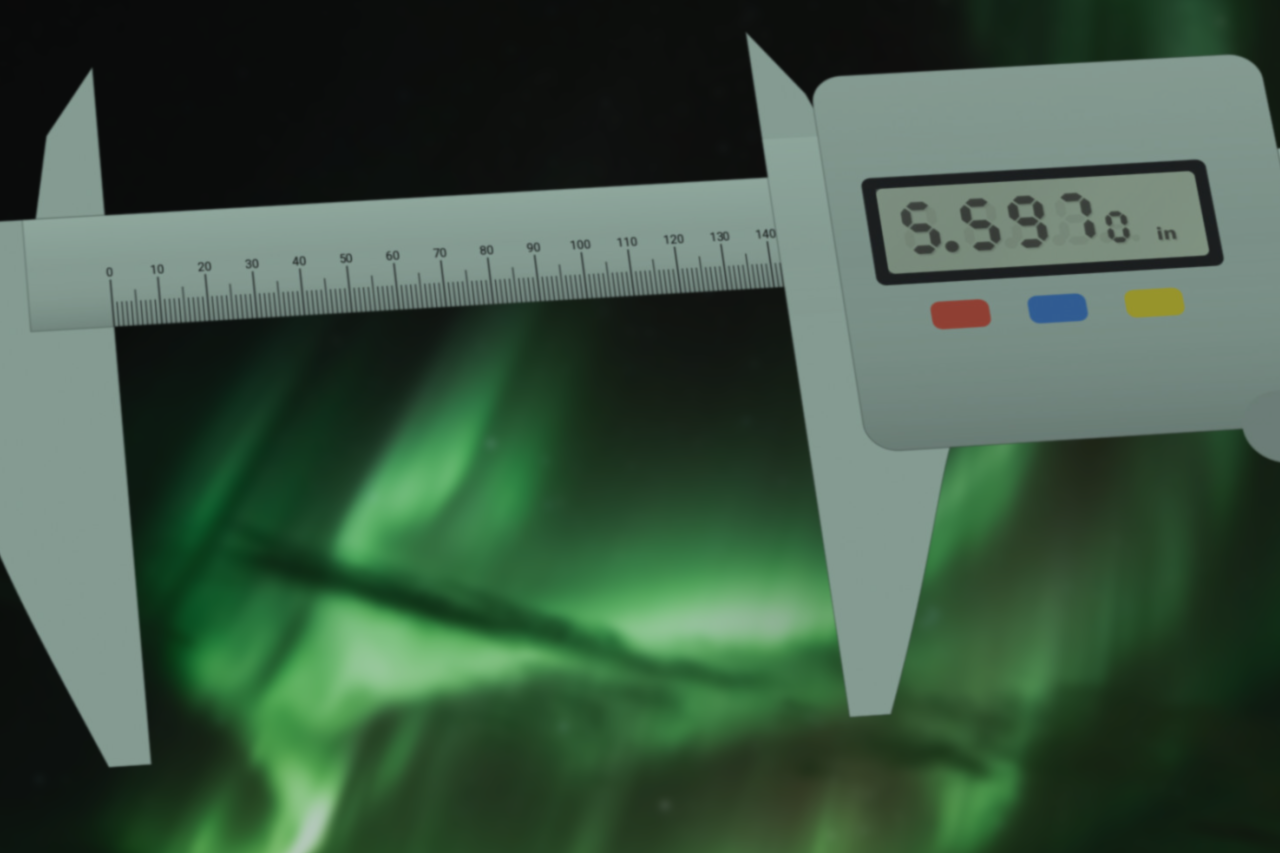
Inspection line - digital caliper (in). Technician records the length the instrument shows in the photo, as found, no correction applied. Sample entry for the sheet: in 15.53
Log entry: in 5.5970
